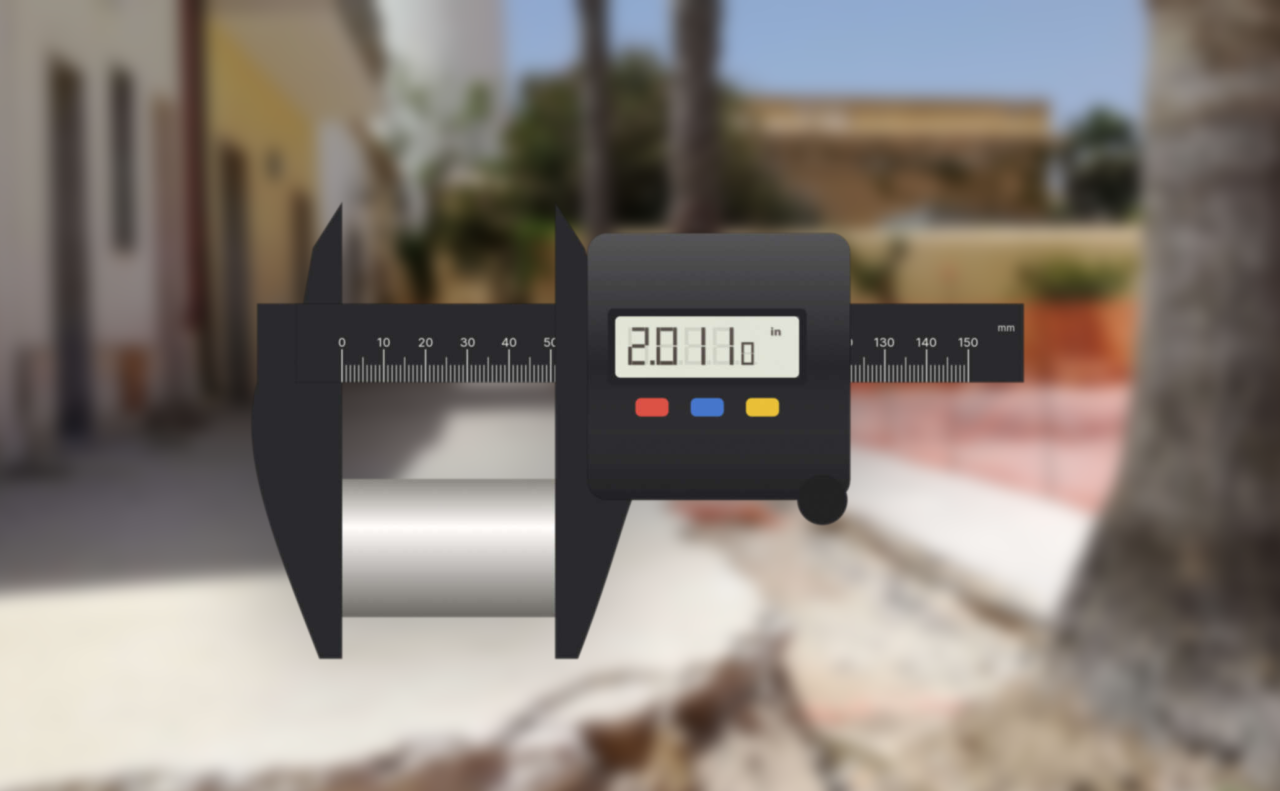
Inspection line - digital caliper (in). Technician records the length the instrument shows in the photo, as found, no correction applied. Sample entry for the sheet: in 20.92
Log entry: in 2.0110
